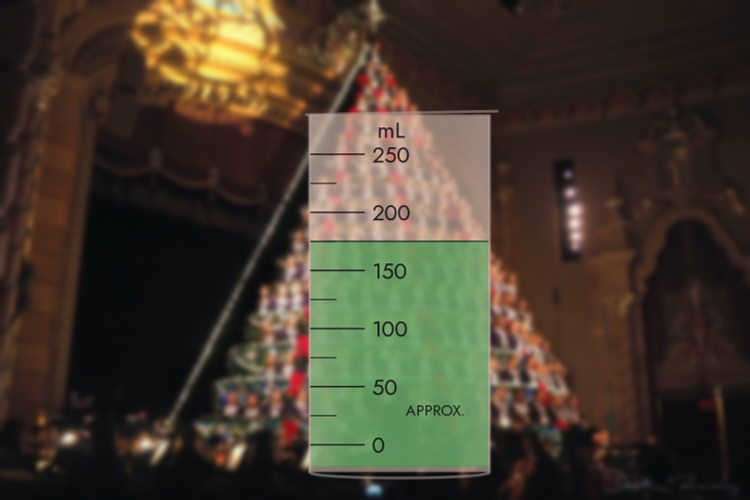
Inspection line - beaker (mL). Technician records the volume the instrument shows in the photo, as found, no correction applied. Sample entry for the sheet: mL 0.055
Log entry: mL 175
